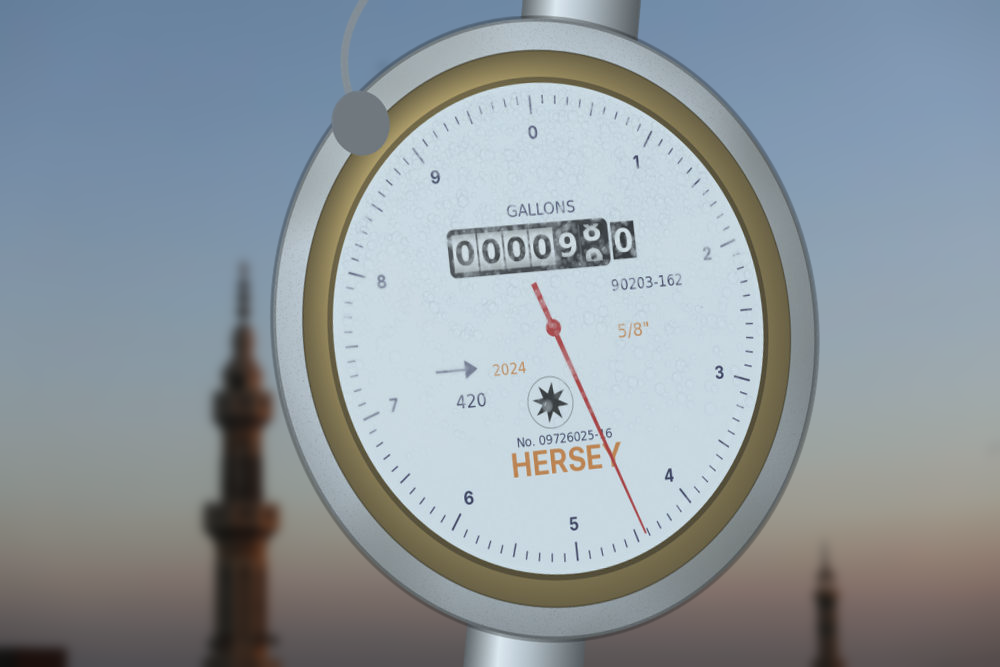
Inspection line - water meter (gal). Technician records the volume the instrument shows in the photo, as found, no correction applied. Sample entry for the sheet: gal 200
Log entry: gal 984.4
